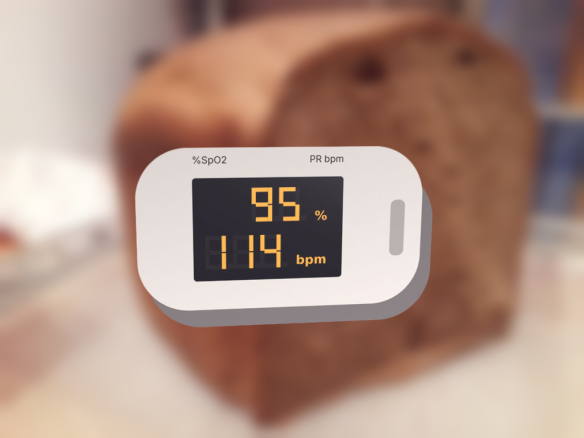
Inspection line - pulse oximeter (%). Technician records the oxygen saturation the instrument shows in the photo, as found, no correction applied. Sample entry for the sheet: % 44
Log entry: % 95
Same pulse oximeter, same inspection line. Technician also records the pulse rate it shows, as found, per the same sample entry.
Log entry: bpm 114
